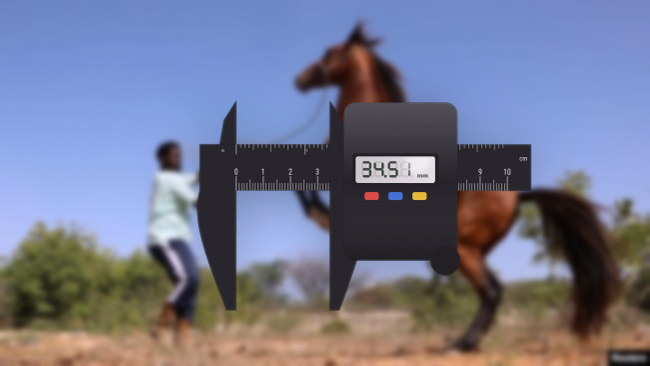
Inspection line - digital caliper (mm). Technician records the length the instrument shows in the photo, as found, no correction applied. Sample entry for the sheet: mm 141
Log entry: mm 34.51
